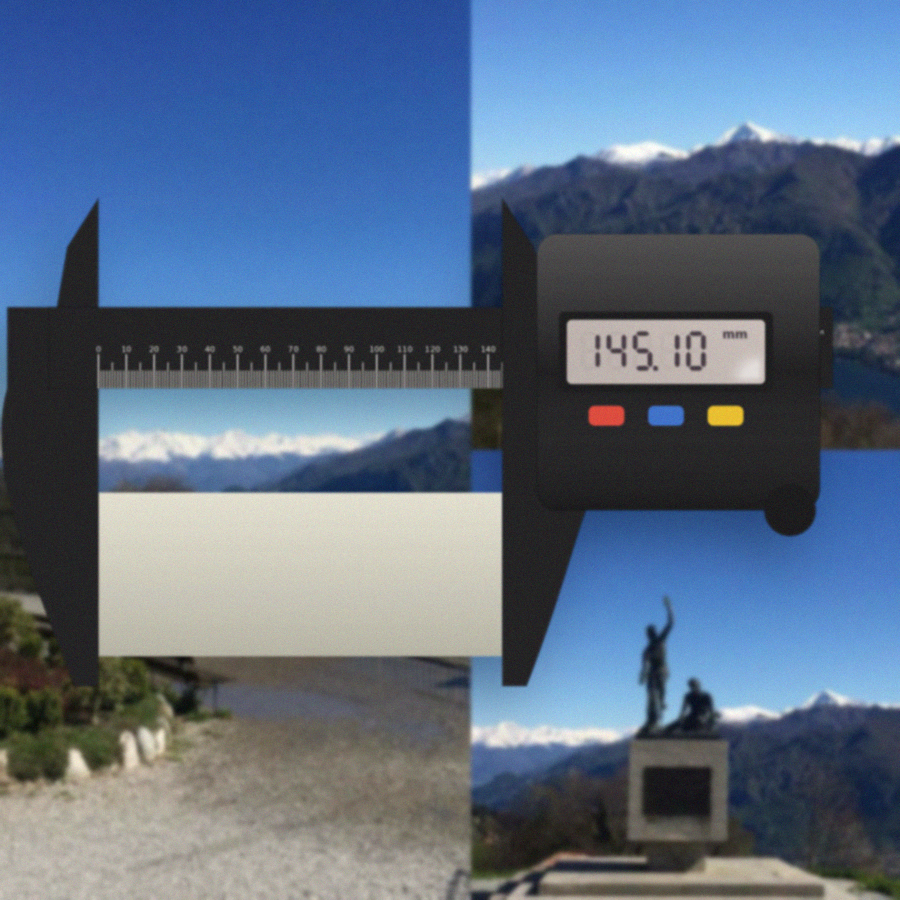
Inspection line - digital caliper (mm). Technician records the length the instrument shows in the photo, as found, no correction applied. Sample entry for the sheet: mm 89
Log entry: mm 145.10
